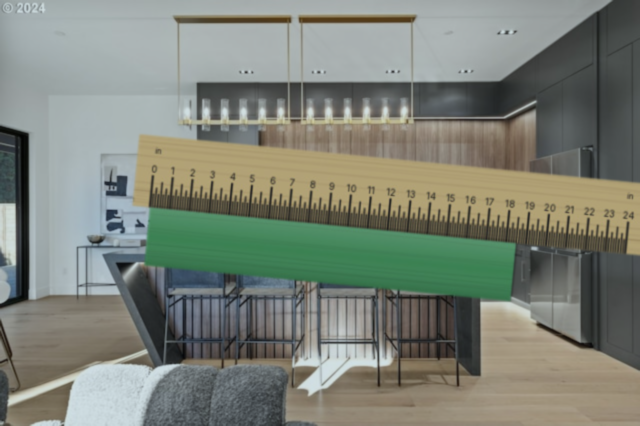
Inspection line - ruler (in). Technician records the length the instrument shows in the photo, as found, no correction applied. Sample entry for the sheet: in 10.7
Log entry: in 18.5
